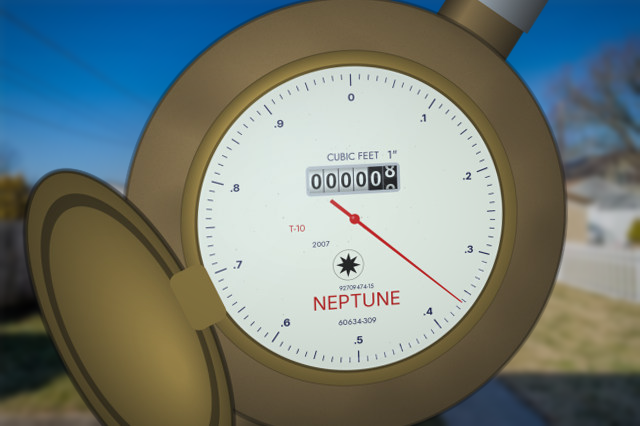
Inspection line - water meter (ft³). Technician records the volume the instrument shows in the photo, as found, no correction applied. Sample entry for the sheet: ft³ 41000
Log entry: ft³ 8.36
